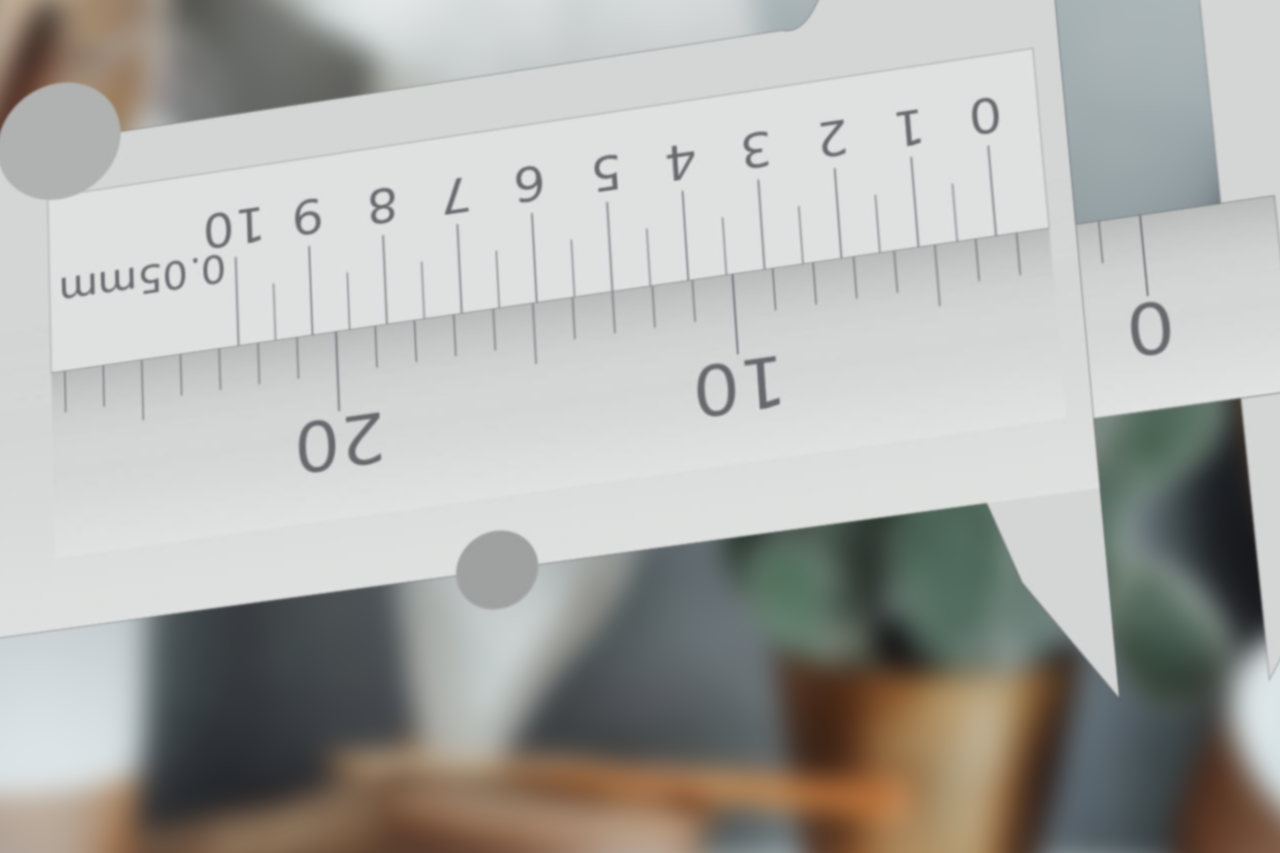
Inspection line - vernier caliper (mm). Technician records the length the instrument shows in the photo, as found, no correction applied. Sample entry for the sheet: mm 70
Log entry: mm 3.50
